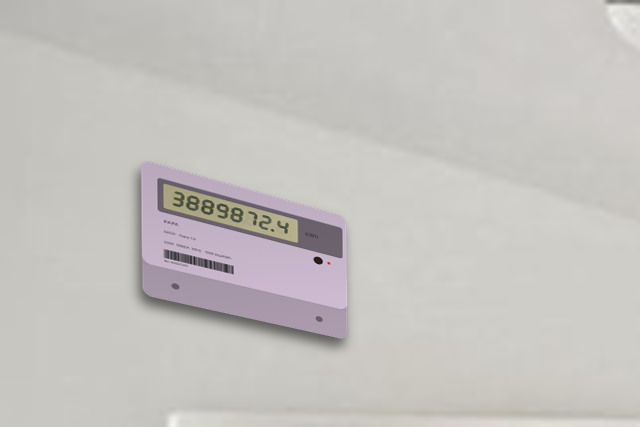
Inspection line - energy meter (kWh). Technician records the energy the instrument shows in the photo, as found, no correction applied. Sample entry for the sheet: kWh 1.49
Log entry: kWh 3889872.4
